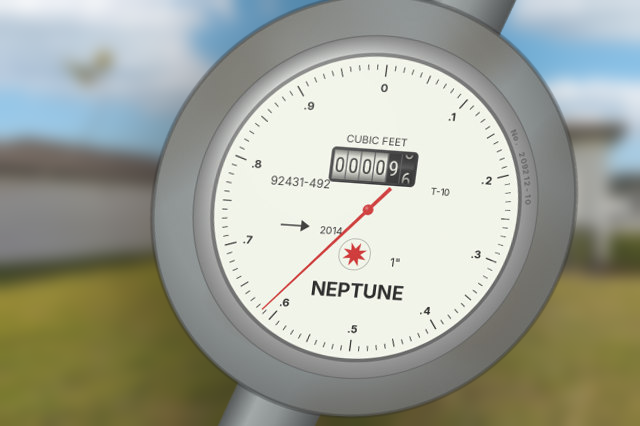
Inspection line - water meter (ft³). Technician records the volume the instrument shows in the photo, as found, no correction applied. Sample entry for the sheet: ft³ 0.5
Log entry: ft³ 95.61
